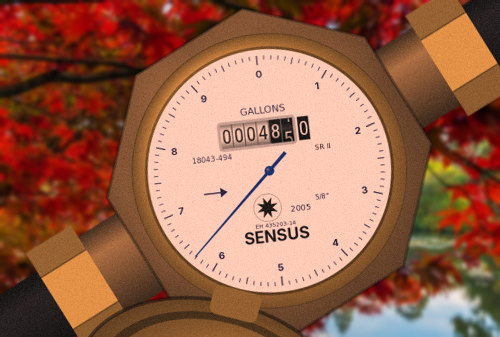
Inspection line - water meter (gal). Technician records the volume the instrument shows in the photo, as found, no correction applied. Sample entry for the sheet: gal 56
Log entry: gal 4846.3
